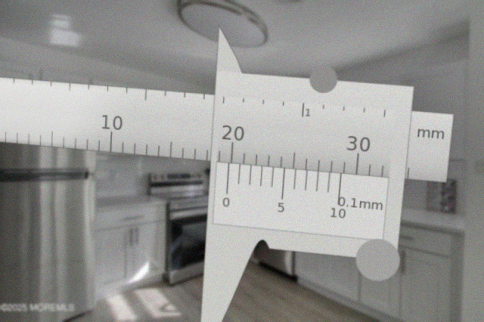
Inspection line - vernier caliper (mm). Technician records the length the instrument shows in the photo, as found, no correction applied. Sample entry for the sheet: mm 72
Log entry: mm 19.8
